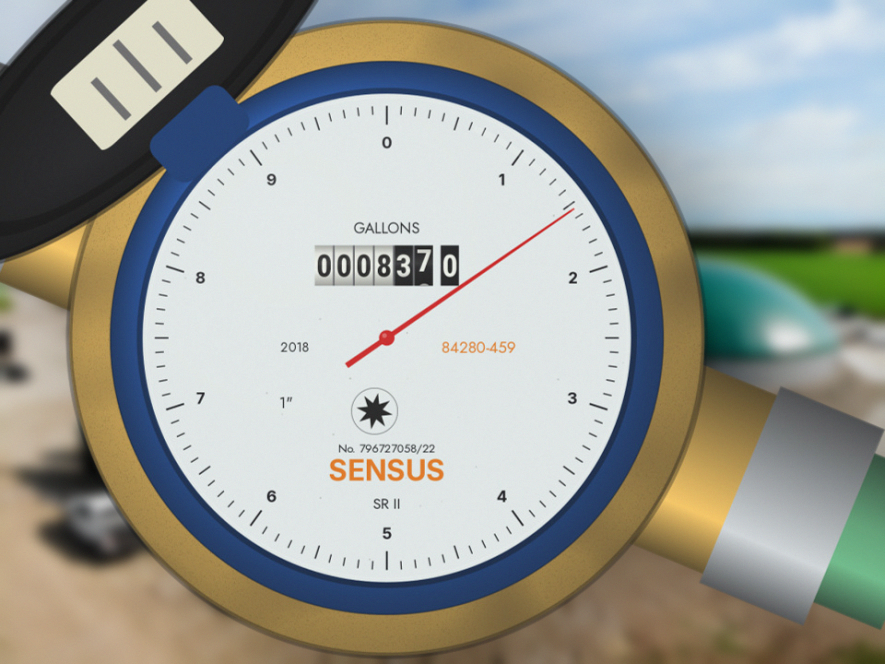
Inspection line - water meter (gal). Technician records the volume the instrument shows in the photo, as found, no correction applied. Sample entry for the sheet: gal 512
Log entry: gal 8371.5
